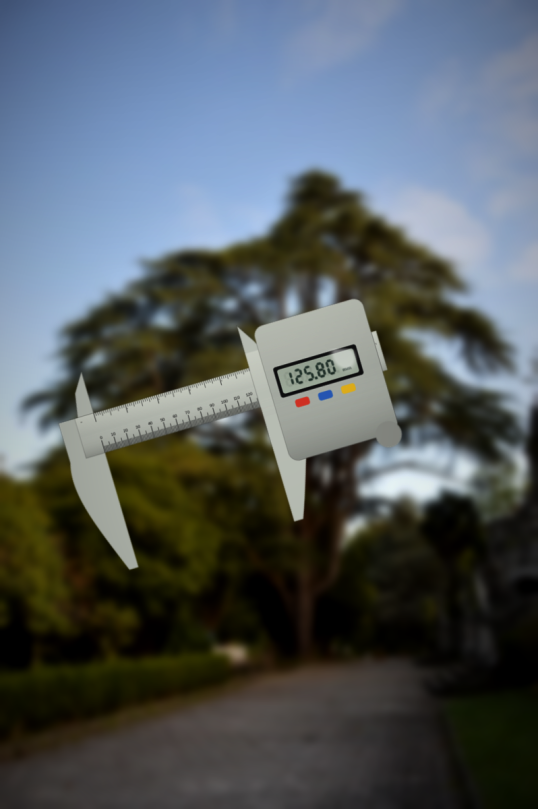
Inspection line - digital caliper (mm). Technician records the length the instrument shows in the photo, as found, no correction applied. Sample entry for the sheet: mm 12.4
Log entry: mm 125.80
